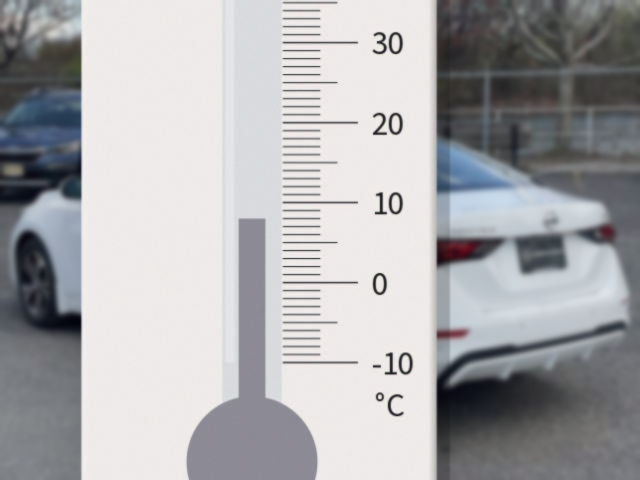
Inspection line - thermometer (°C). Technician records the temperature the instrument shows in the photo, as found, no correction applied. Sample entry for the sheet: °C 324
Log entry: °C 8
